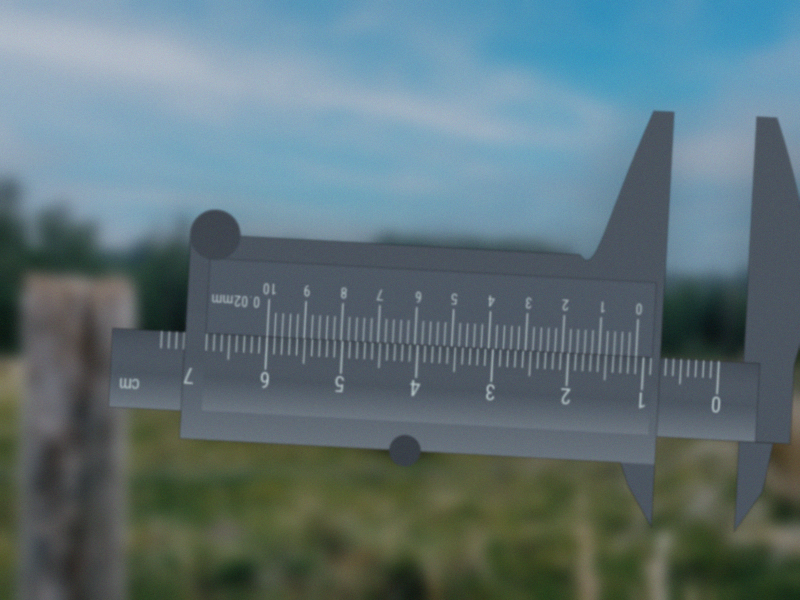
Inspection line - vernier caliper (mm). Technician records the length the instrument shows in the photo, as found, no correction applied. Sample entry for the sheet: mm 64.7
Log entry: mm 11.0
